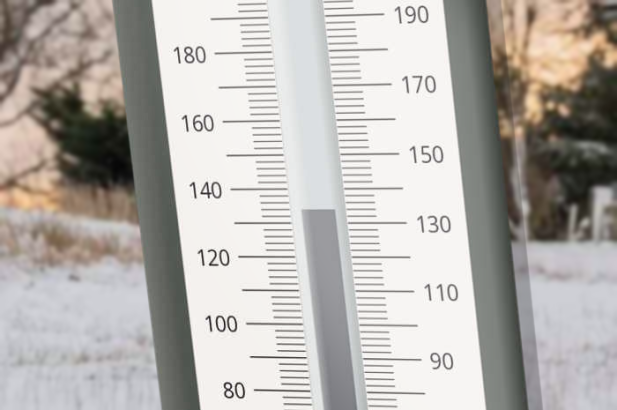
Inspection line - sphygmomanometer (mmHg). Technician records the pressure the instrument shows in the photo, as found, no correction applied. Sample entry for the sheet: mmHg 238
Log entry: mmHg 134
